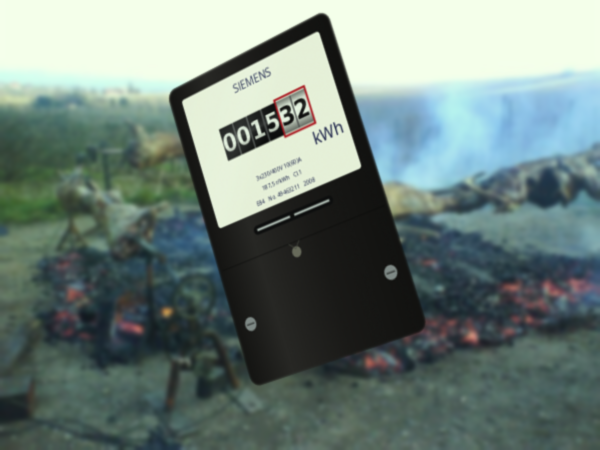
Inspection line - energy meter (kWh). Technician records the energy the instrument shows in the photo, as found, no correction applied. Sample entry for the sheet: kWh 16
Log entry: kWh 15.32
